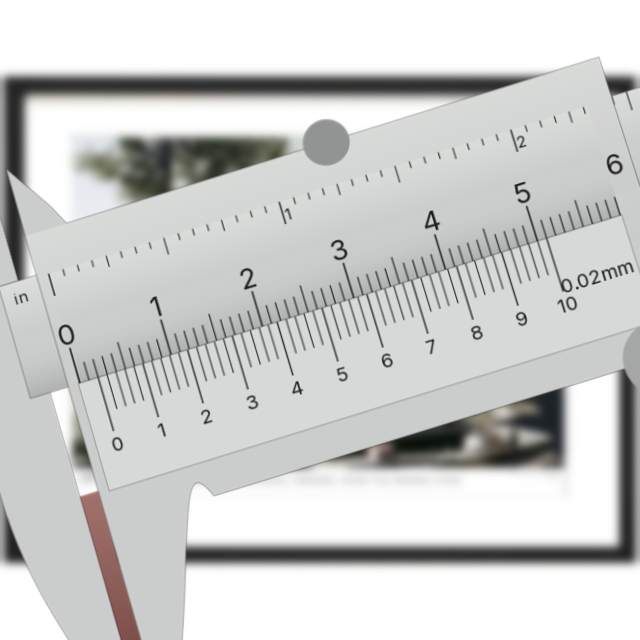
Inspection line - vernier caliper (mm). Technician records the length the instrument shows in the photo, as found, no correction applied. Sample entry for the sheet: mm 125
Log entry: mm 2.0
